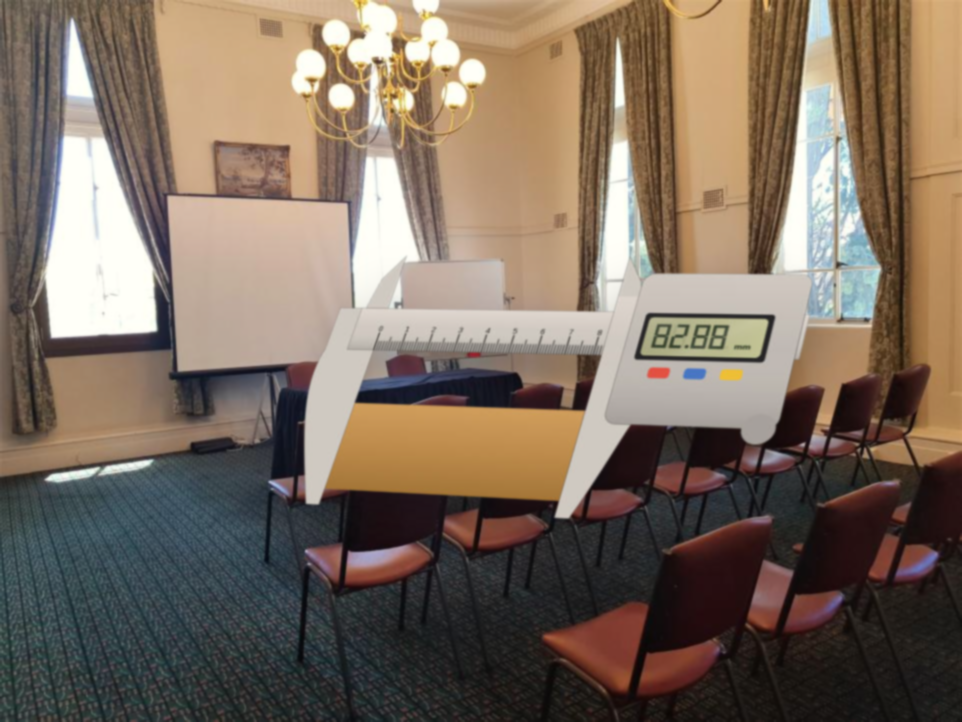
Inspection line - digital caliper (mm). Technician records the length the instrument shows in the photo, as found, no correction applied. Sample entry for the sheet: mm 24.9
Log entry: mm 82.88
